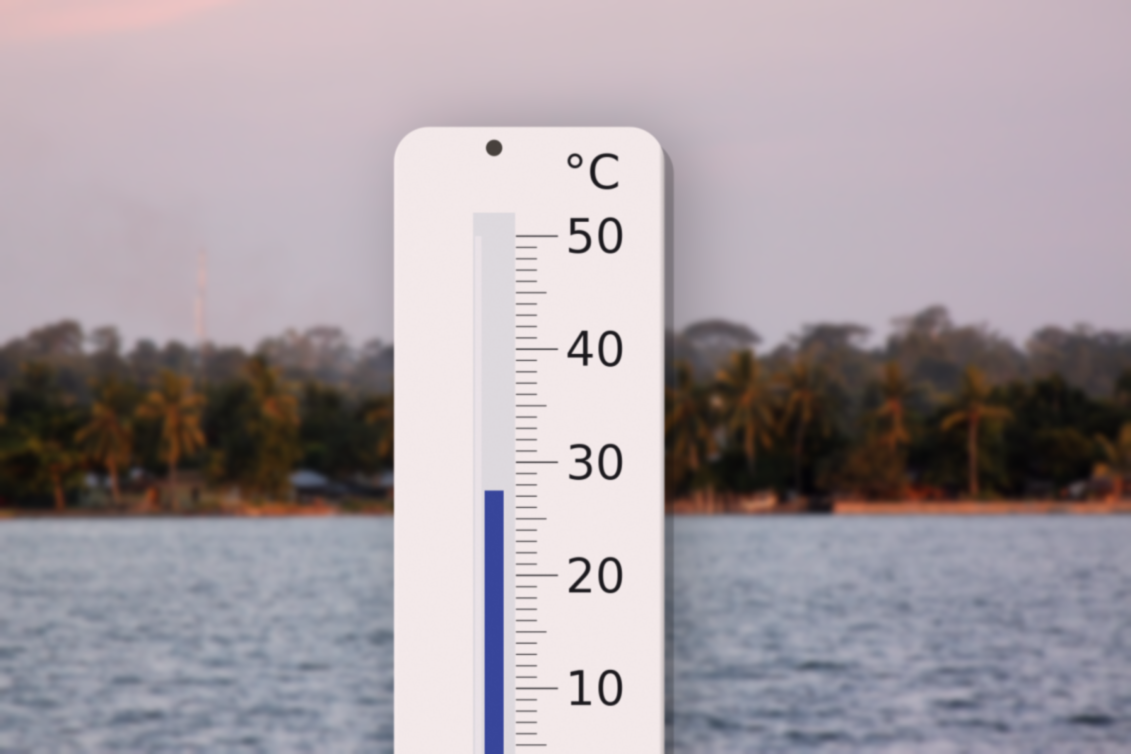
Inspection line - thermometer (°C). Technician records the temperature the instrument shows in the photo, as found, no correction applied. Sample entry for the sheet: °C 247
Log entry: °C 27.5
